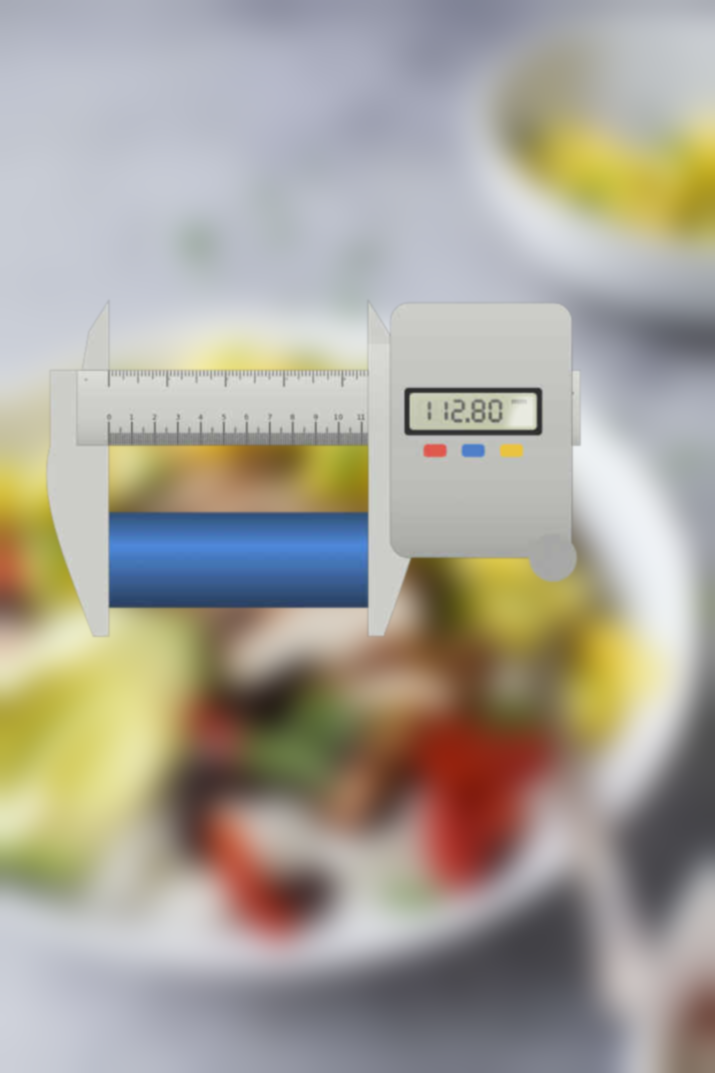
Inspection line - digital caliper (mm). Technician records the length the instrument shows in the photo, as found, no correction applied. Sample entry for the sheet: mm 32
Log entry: mm 112.80
